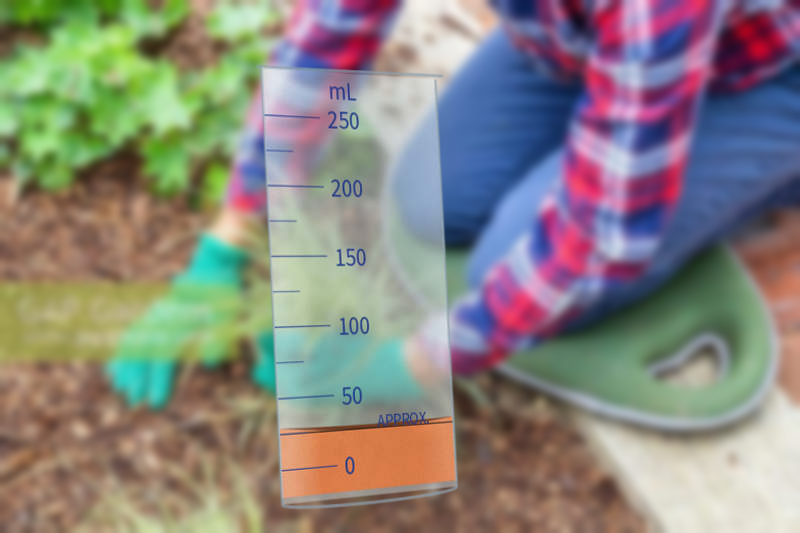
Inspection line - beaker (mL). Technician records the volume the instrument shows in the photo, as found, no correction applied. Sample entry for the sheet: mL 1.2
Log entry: mL 25
